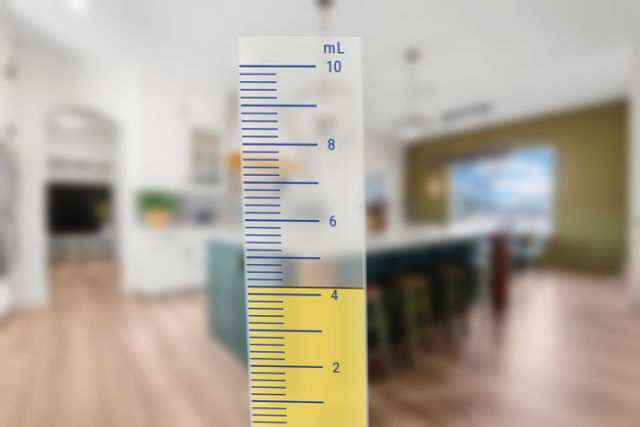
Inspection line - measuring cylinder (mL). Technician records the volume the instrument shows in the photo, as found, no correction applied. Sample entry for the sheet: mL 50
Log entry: mL 4.2
